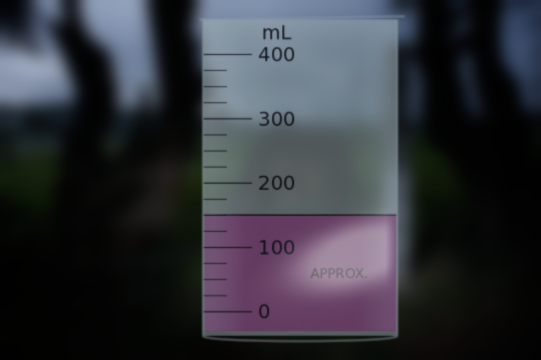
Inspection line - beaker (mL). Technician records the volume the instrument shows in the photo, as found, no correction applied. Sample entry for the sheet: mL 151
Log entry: mL 150
